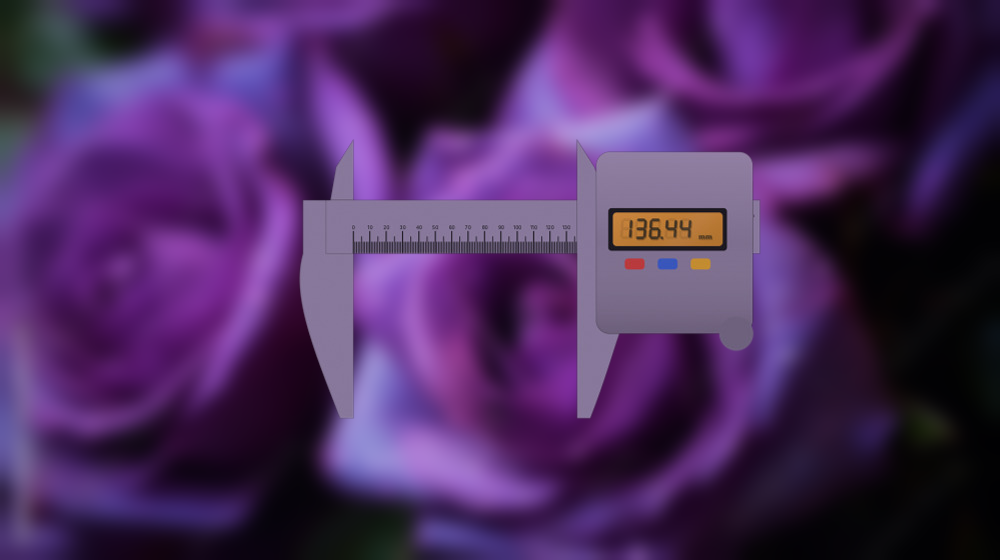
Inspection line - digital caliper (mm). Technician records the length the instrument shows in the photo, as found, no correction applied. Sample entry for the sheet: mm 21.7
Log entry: mm 136.44
